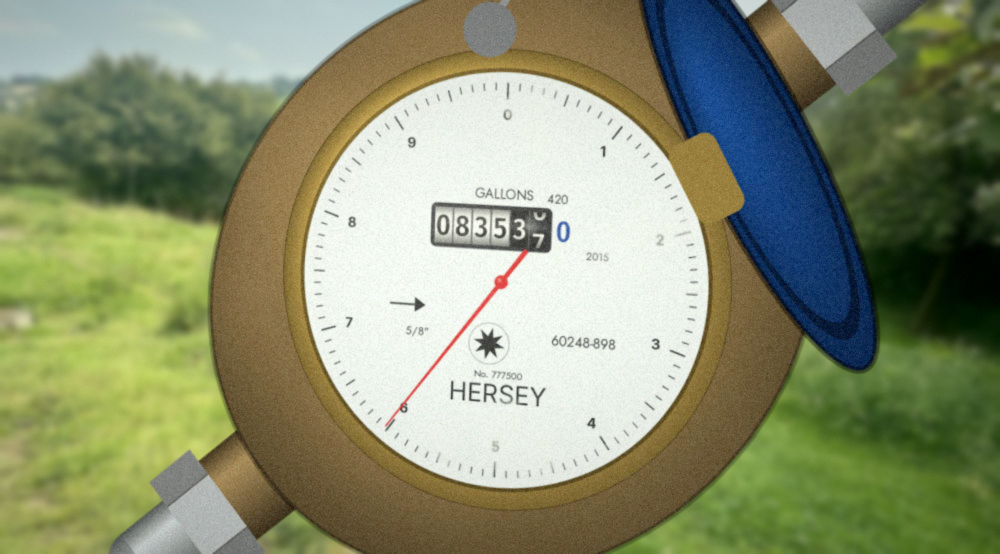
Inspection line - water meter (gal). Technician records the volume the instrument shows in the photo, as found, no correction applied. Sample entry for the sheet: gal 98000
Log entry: gal 835366.0
